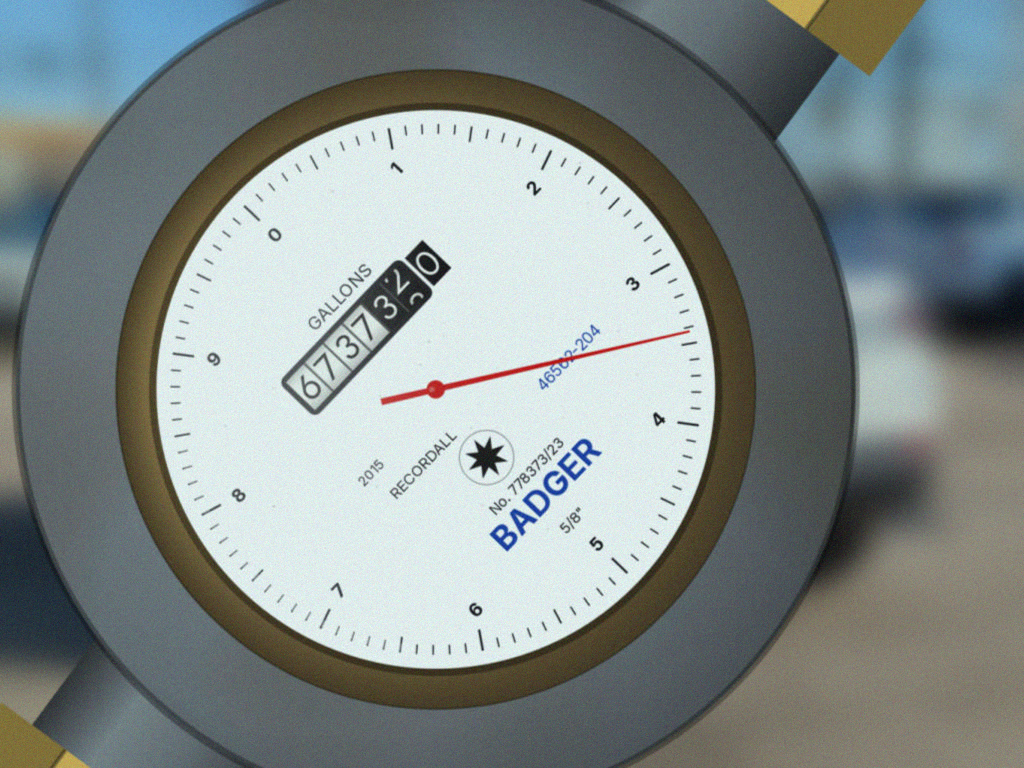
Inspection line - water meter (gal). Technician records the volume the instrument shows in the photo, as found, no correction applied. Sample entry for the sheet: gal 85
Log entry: gal 6737323.4
